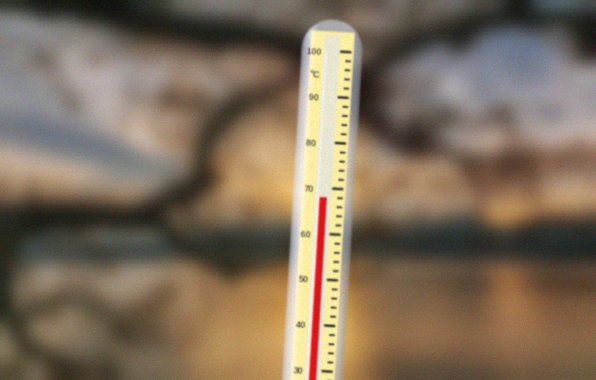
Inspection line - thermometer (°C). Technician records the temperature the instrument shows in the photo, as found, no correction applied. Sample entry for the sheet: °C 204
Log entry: °C 68
